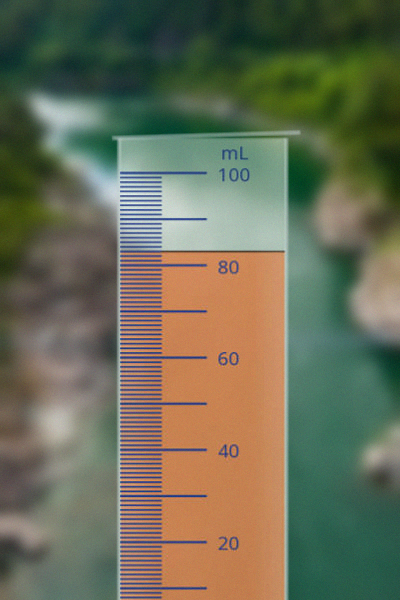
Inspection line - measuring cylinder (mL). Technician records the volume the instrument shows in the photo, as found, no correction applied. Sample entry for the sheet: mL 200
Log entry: mL 83
